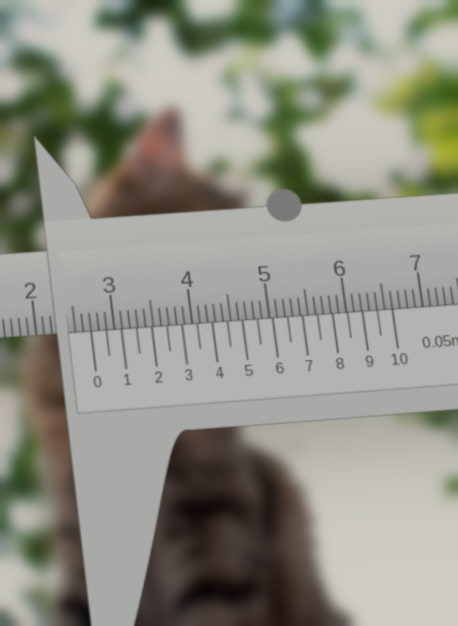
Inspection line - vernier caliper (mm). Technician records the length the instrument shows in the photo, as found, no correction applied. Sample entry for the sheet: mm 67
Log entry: mm 27.0
